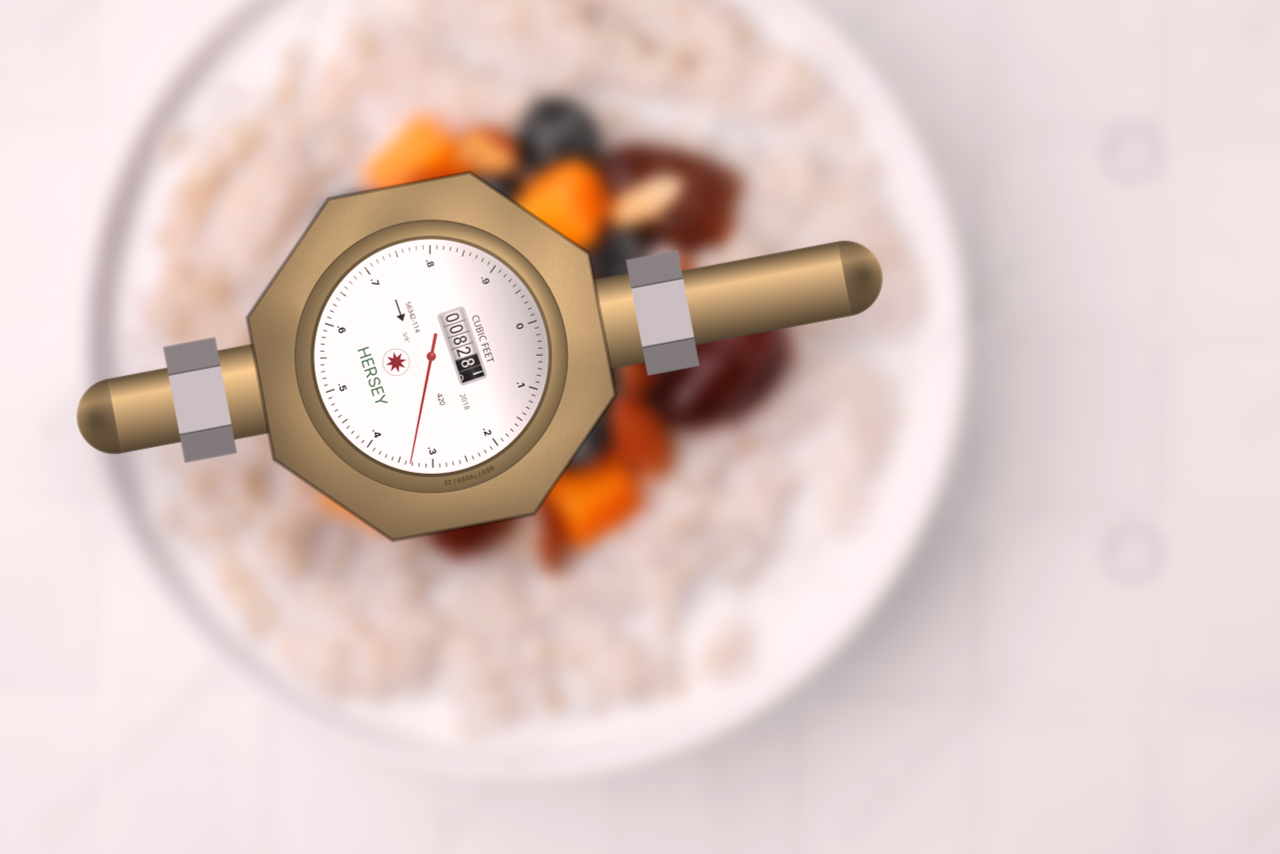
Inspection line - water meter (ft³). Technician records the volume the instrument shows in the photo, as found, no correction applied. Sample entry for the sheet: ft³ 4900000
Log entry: ft³ 8281.33
